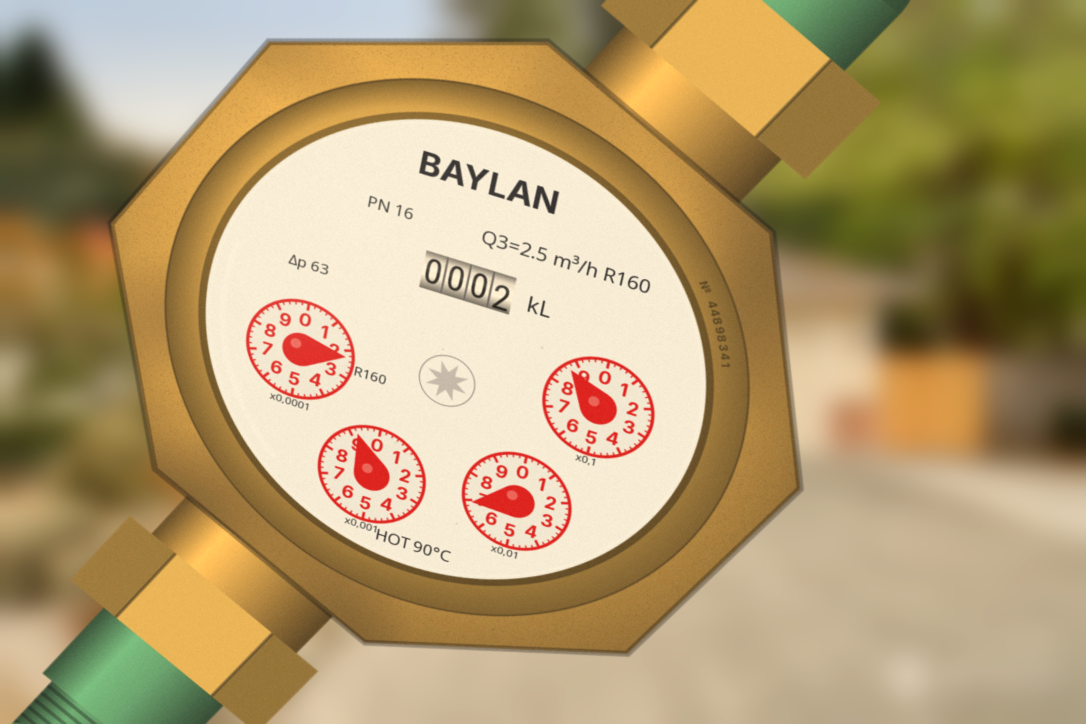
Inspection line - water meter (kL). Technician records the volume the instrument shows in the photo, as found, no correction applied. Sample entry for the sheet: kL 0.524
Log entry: kL 1.8692
